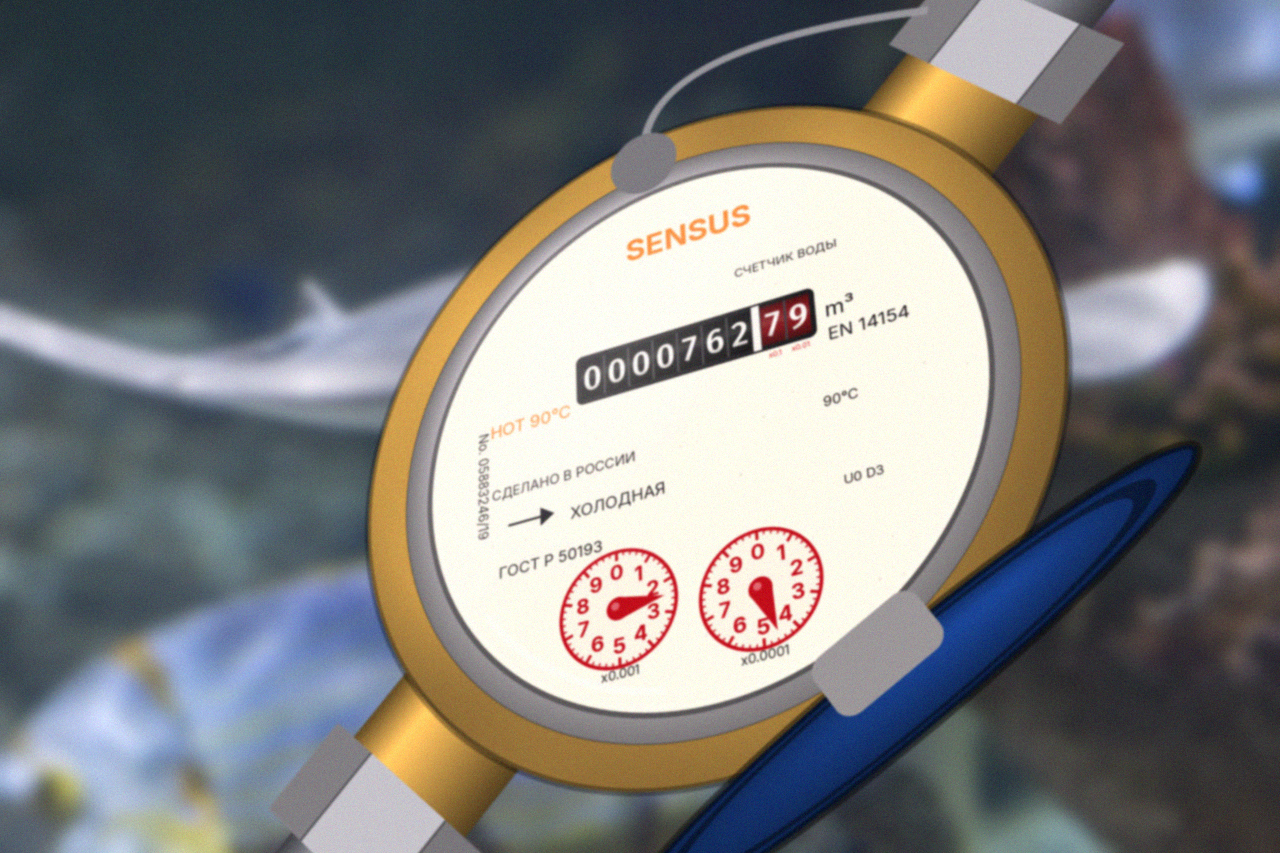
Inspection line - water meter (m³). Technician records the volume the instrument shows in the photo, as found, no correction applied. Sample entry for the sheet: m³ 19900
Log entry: m³ 762.7924
